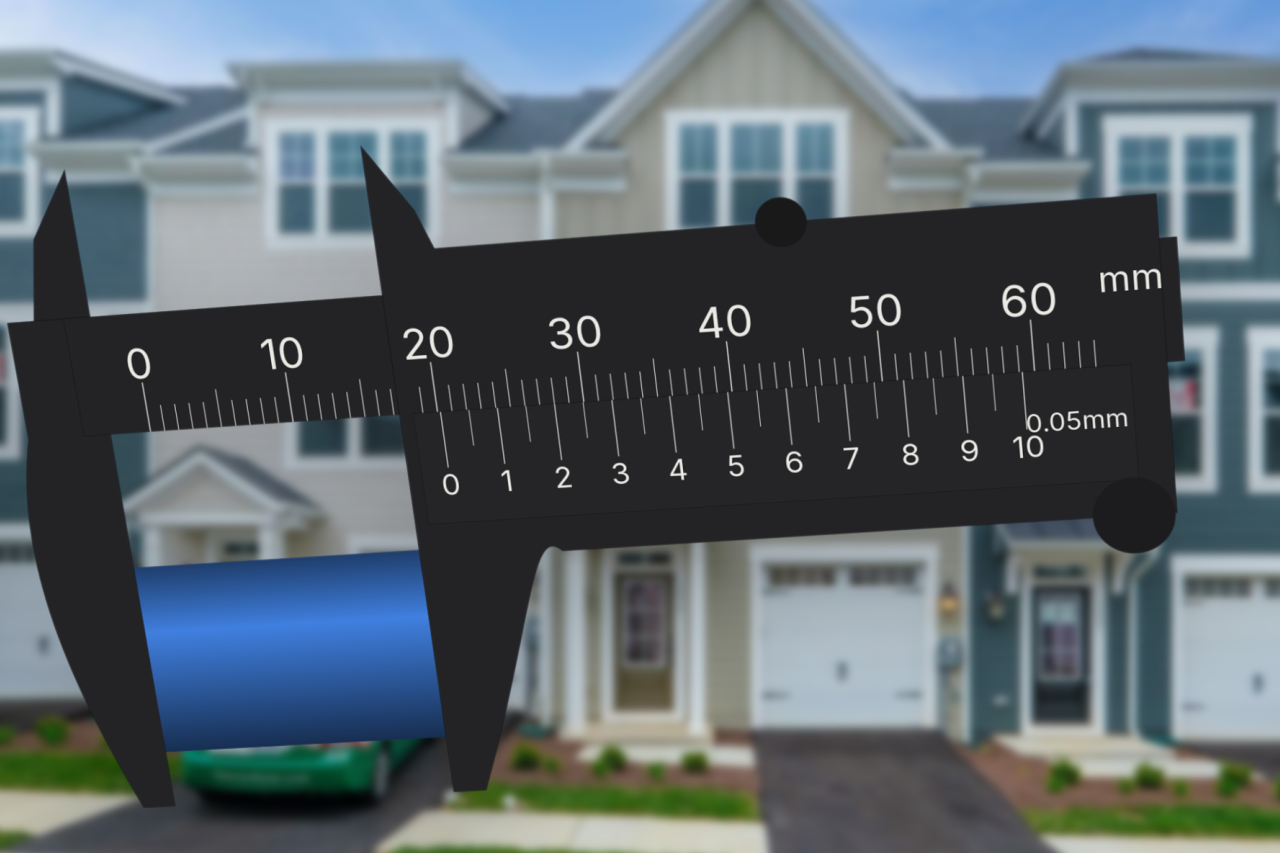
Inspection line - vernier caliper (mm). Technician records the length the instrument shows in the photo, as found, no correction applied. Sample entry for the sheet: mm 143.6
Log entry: mm 20.2
